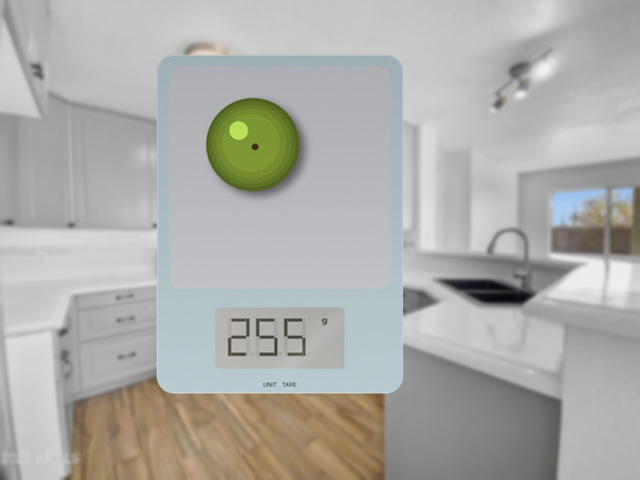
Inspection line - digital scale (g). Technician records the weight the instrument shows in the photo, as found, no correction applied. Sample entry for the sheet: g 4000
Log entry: g 255
